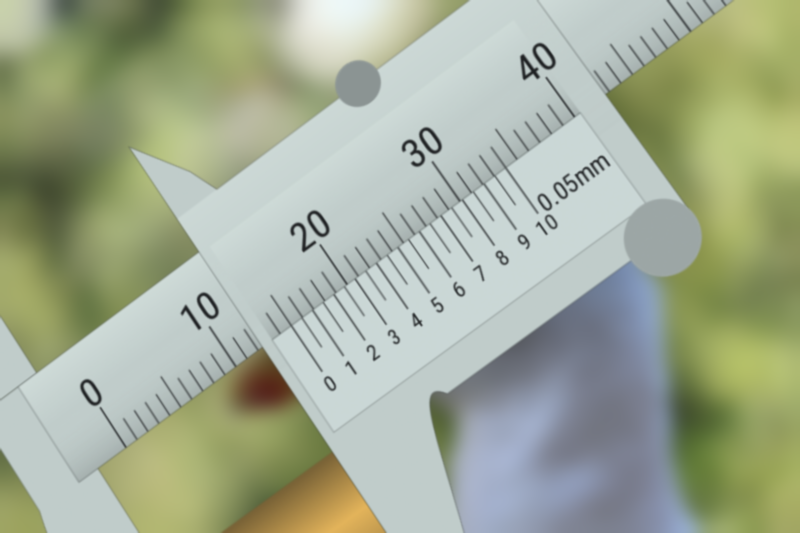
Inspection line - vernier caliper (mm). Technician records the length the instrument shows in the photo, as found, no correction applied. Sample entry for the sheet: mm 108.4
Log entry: mm 15.0
